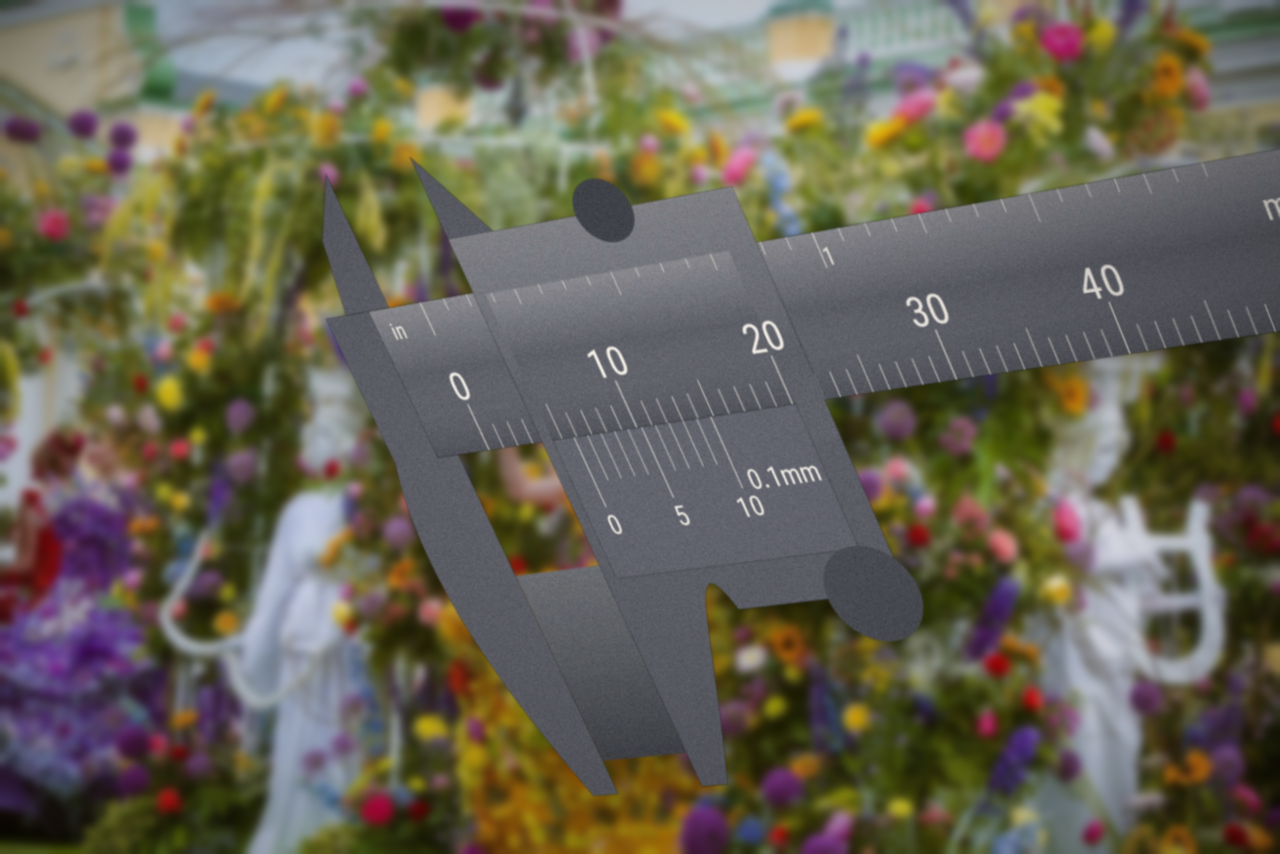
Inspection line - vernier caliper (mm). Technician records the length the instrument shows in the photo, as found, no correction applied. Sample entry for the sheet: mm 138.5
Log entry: mm 5.8
